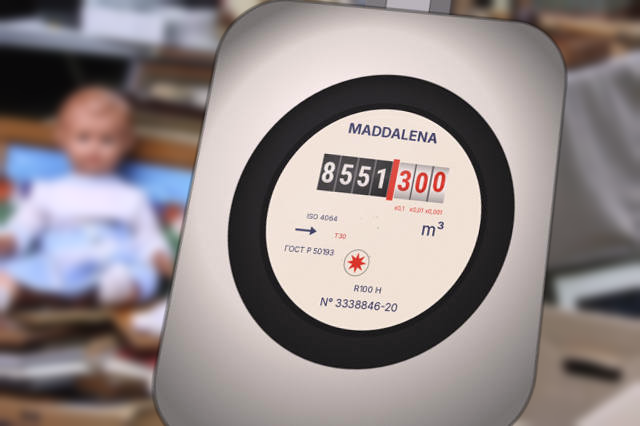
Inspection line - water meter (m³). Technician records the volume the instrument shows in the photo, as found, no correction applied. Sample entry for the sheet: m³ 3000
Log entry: m³ 8551.300
